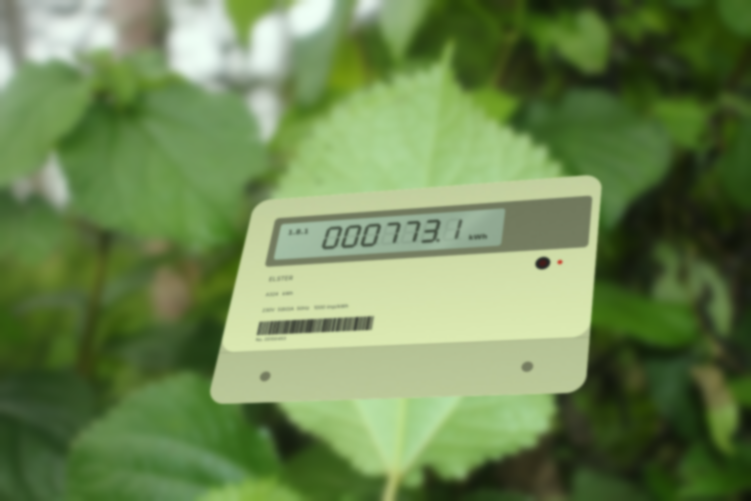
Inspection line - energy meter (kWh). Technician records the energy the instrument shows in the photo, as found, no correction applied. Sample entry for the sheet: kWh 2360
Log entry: kWh 773.1
